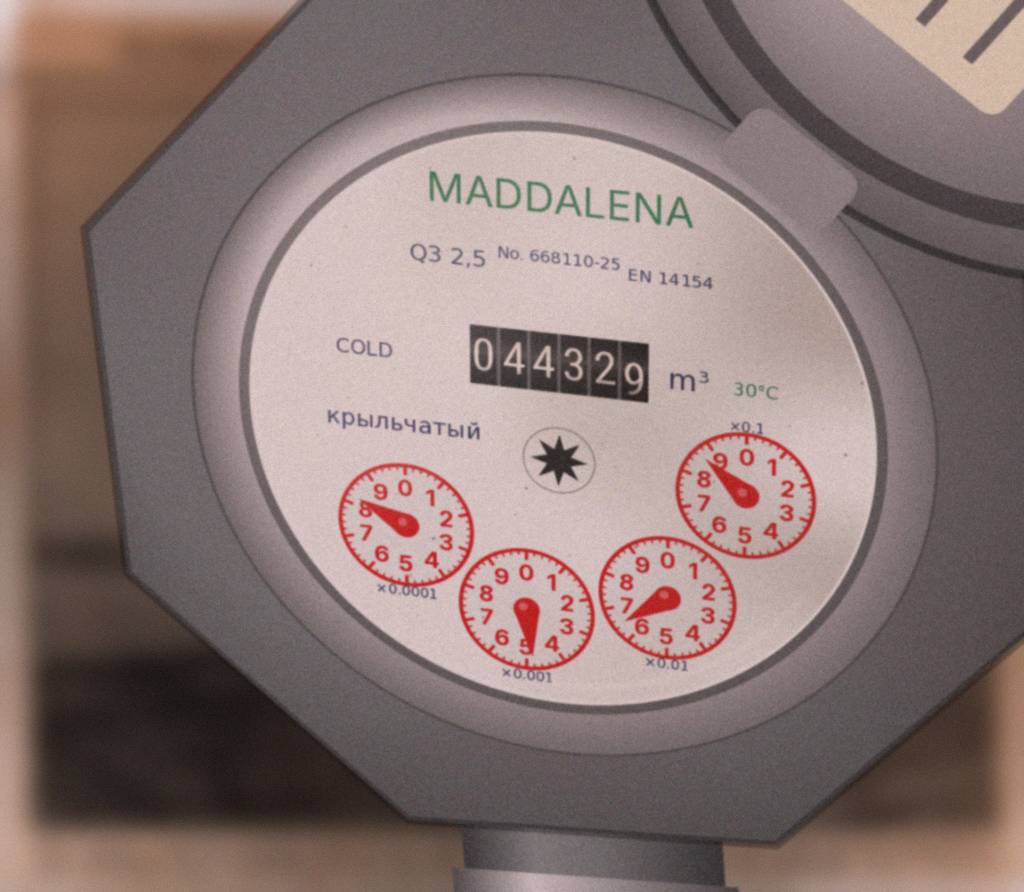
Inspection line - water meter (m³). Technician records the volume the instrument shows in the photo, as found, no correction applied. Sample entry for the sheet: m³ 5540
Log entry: m³ 44328.8648
